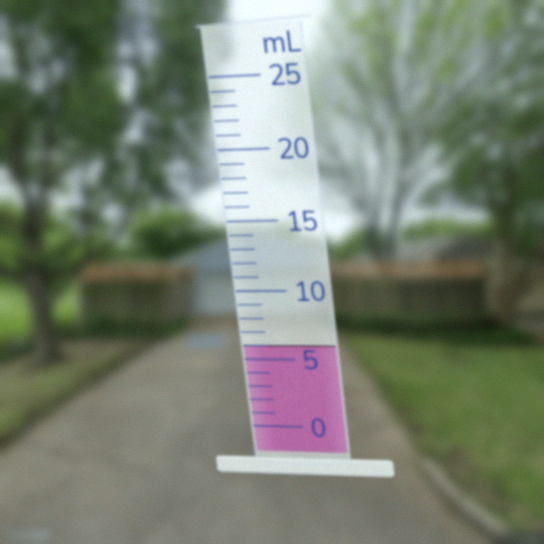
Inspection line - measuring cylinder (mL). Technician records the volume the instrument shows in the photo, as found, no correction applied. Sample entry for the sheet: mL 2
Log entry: mL 6
